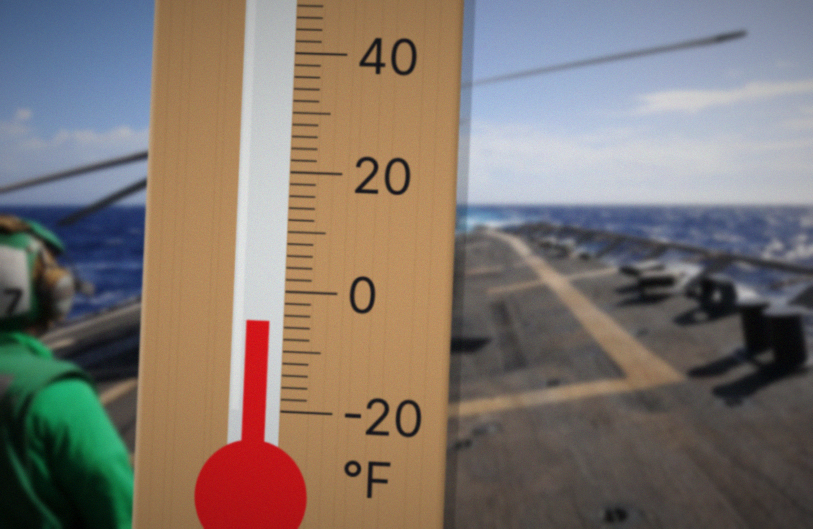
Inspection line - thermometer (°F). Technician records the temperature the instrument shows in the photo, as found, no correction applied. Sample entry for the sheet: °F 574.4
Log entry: °F -5
